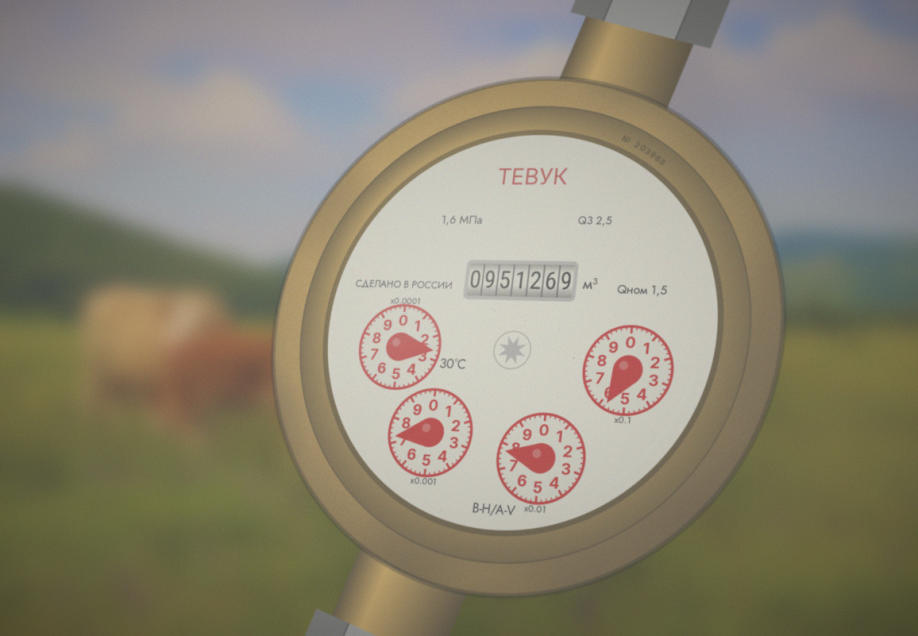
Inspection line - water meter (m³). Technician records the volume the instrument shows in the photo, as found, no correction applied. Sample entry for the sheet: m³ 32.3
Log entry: m³ 951269.5772
